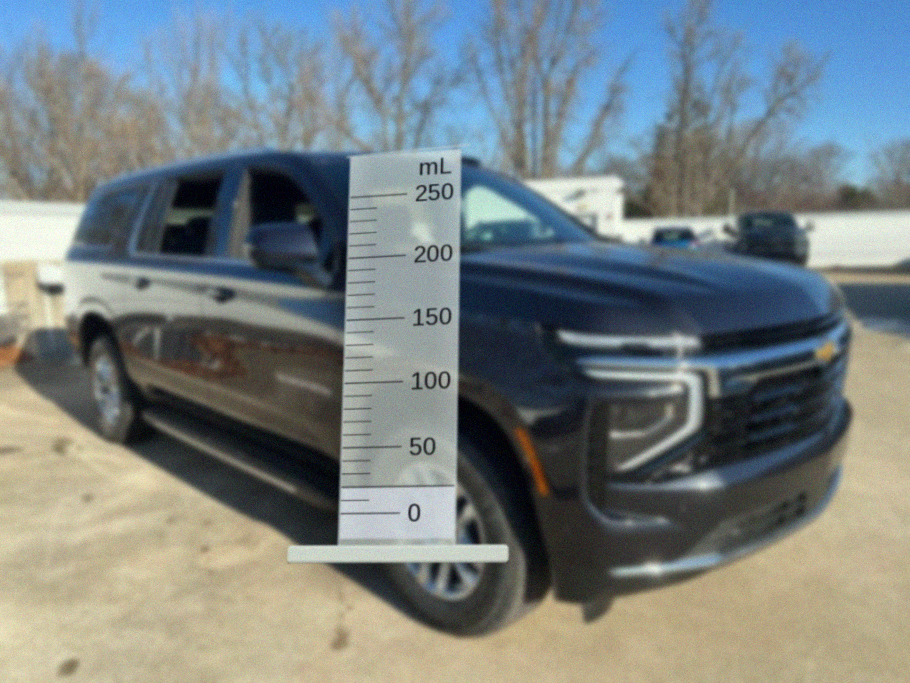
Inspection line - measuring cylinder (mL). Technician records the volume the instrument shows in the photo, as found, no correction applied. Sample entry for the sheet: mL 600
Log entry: mL 20
